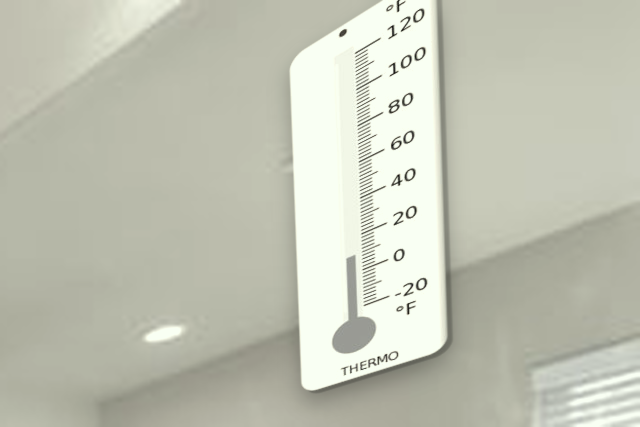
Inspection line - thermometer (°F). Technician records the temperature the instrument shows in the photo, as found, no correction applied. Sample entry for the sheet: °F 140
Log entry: °F 10
